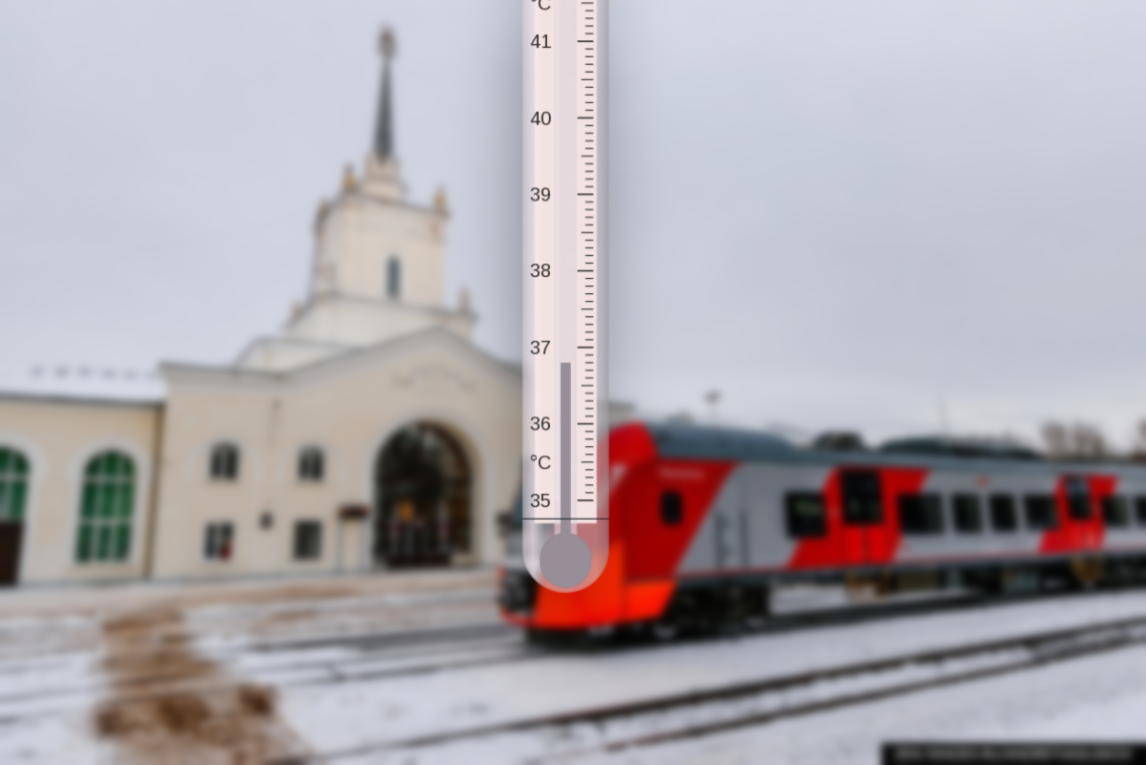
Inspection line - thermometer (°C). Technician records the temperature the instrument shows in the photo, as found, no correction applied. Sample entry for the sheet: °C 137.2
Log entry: °C 36.8
